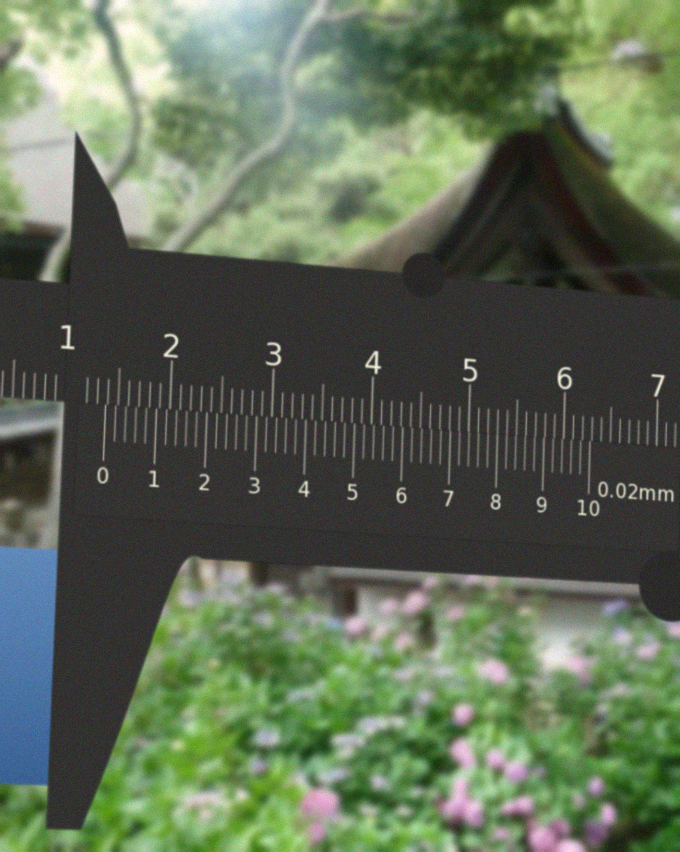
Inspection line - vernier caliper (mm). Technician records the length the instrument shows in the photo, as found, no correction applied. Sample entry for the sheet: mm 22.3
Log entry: mm 13.8
